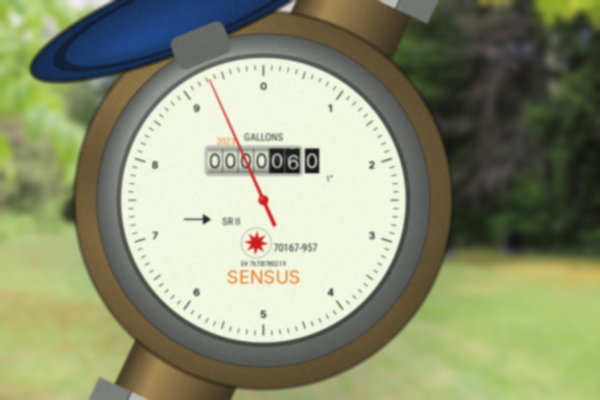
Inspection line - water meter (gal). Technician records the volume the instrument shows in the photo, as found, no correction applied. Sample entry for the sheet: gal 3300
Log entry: gal 59.3
